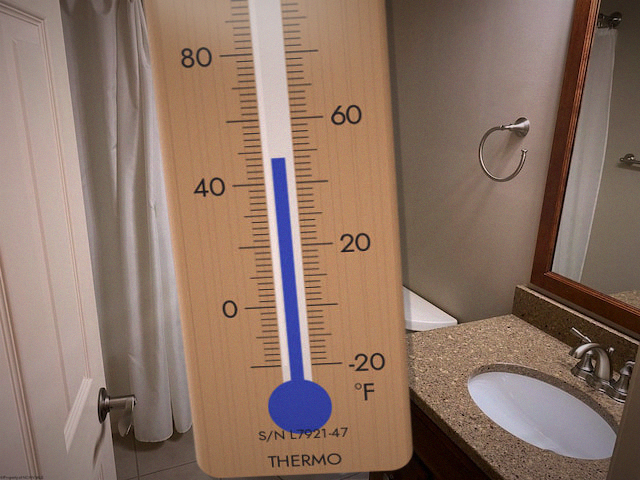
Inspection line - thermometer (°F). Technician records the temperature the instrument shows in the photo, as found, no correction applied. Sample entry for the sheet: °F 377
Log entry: °F 48
